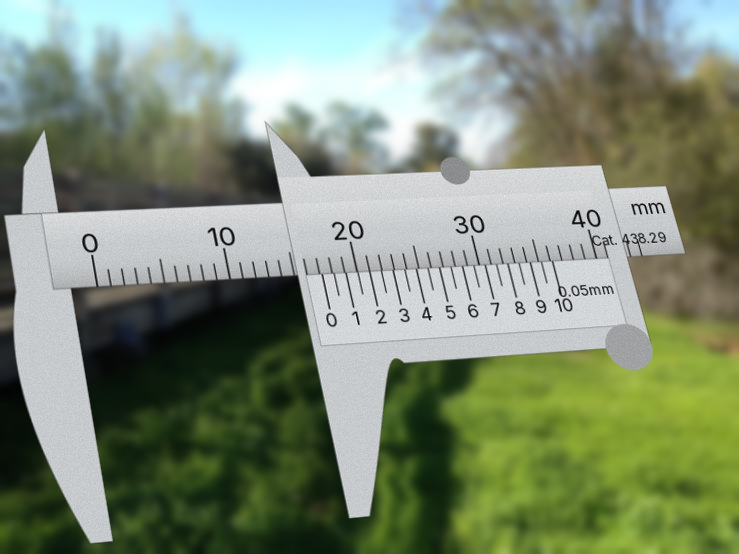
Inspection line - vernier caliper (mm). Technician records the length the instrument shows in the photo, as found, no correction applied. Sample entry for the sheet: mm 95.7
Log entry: mm 17.2
